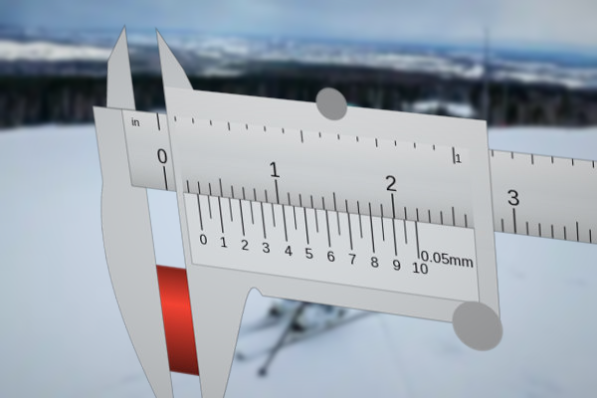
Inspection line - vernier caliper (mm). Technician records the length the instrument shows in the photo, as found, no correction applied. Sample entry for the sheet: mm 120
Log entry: mm 2.8
